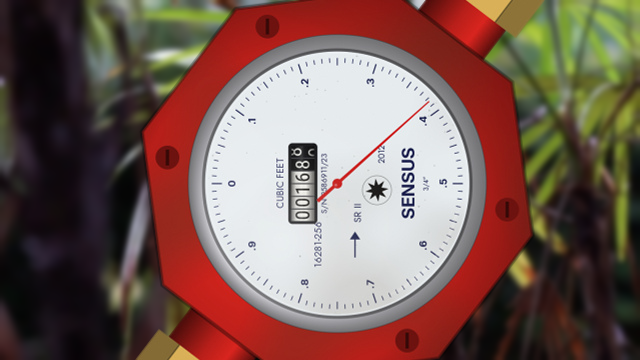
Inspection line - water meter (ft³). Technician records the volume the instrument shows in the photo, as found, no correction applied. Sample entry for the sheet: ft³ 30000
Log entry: ft³ 1688.38
